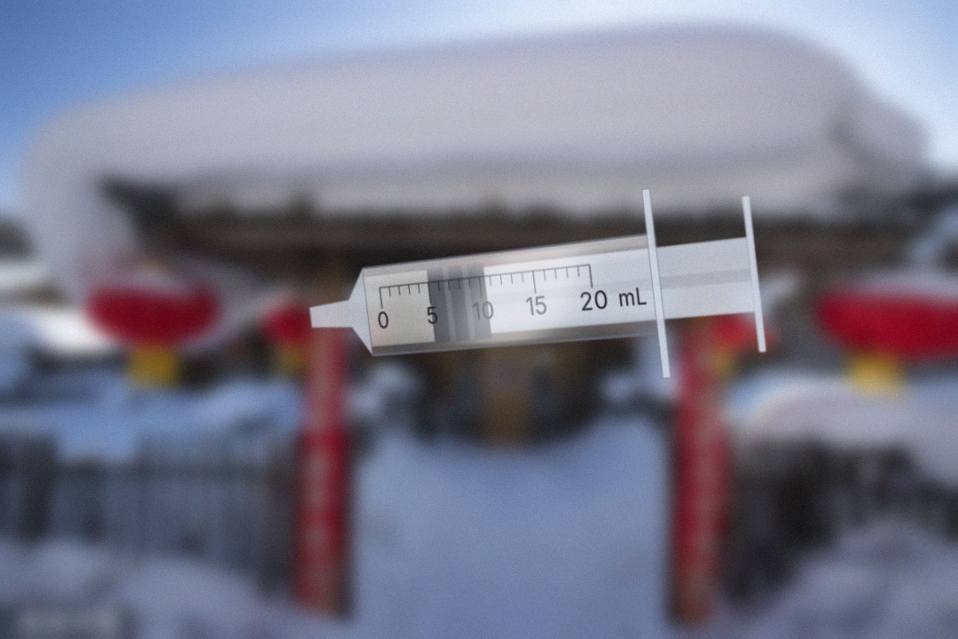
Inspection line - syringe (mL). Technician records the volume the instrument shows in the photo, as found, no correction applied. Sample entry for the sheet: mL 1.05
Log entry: mL 5
